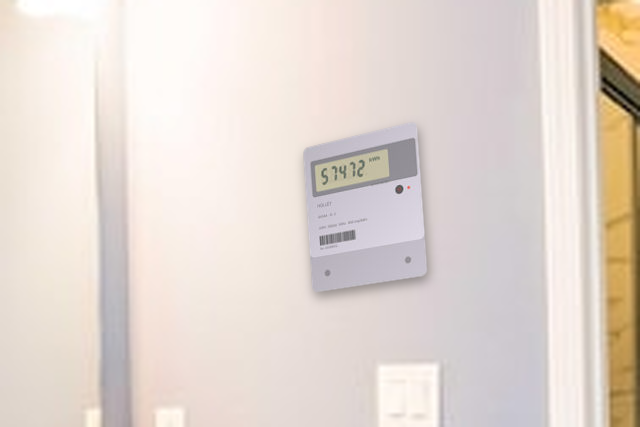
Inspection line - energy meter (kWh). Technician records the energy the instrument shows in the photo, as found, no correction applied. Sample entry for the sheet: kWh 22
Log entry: kWh 57472
